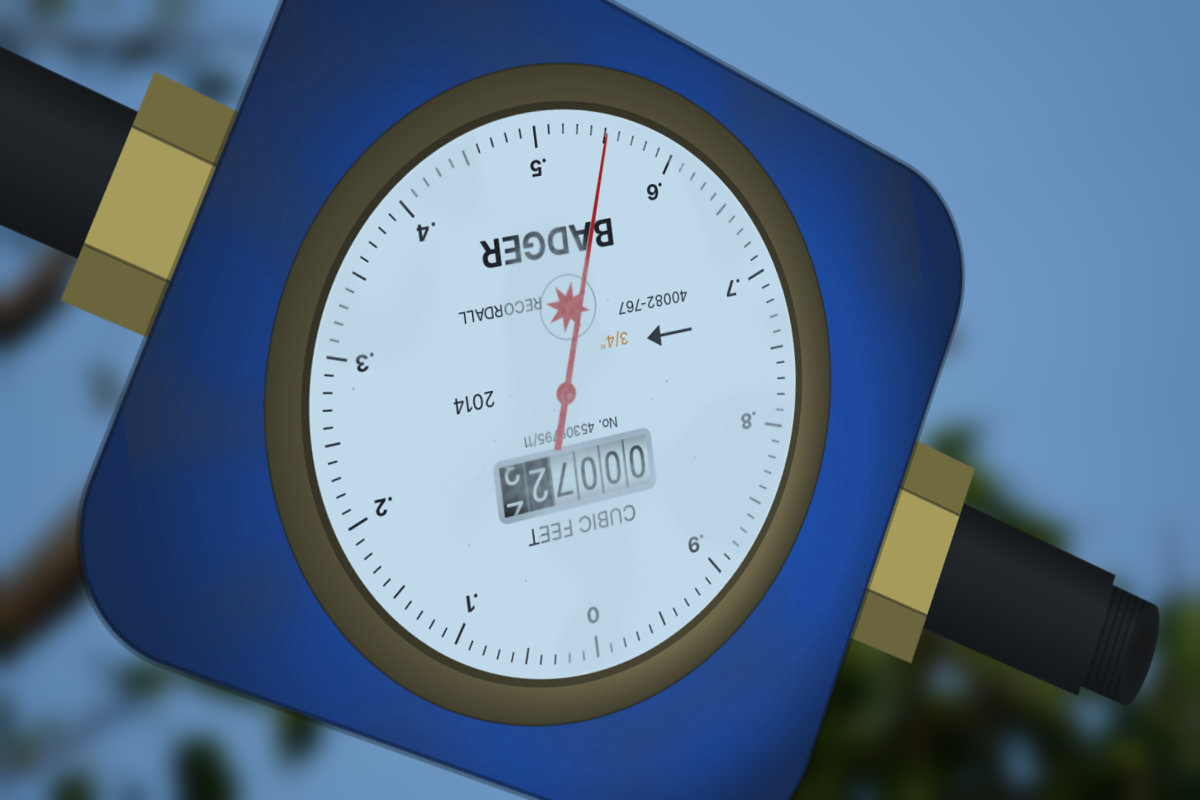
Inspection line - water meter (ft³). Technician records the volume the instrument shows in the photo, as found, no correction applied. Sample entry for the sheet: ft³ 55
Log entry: ft³ 722.55
